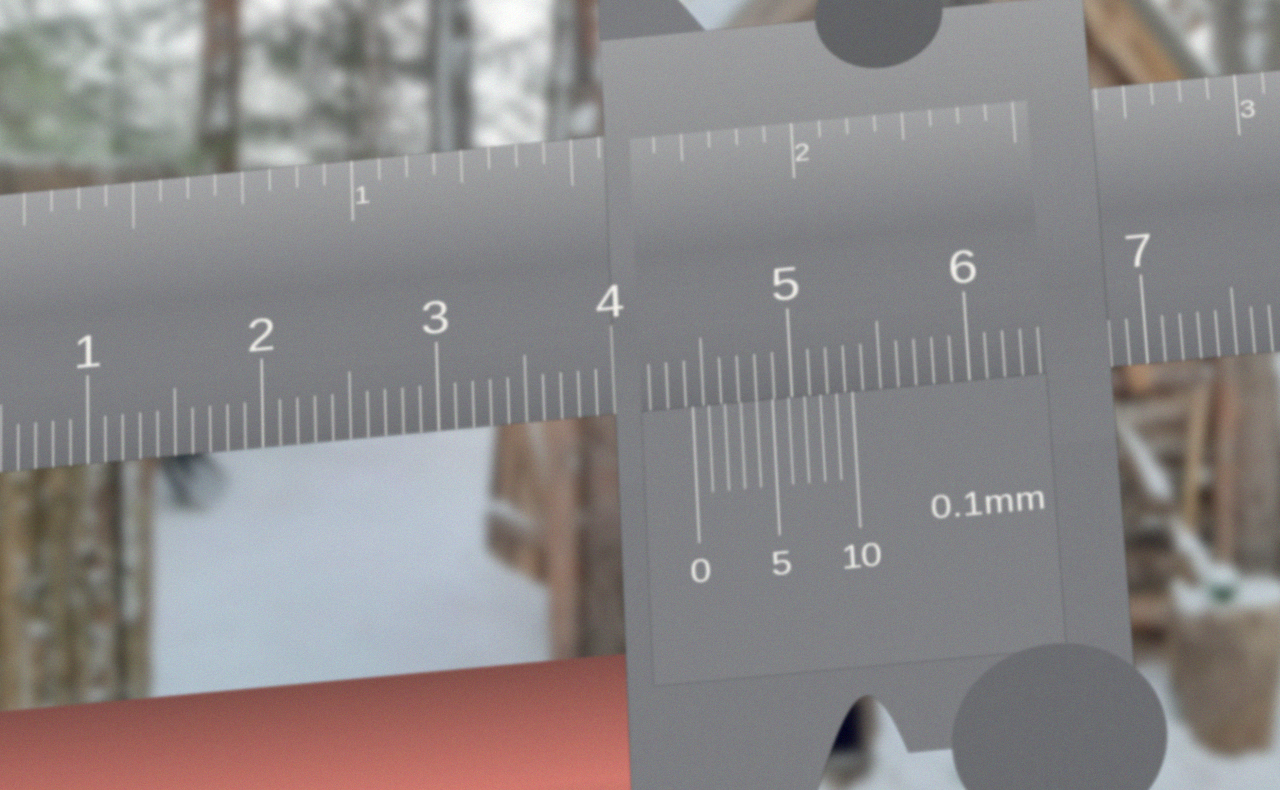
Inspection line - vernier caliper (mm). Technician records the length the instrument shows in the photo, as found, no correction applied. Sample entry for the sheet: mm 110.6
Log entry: mm 44.4
